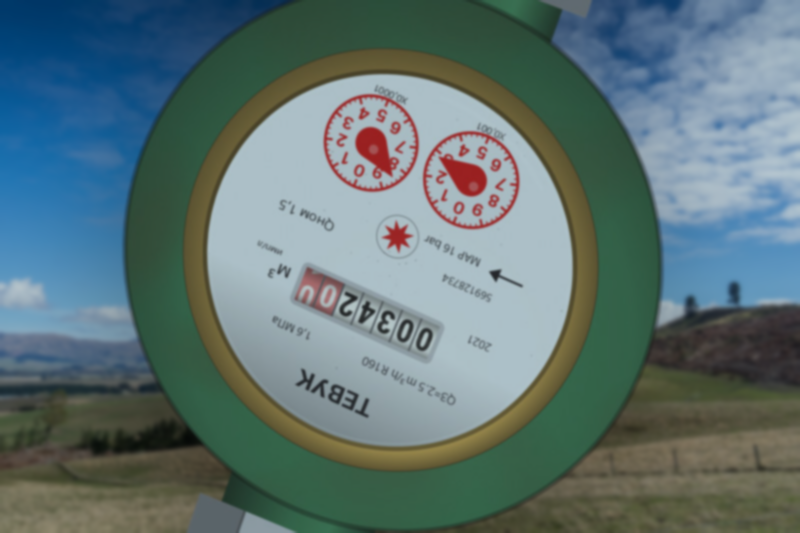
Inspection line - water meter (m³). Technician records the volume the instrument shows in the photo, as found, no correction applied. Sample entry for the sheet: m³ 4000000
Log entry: m³ 342.0028
